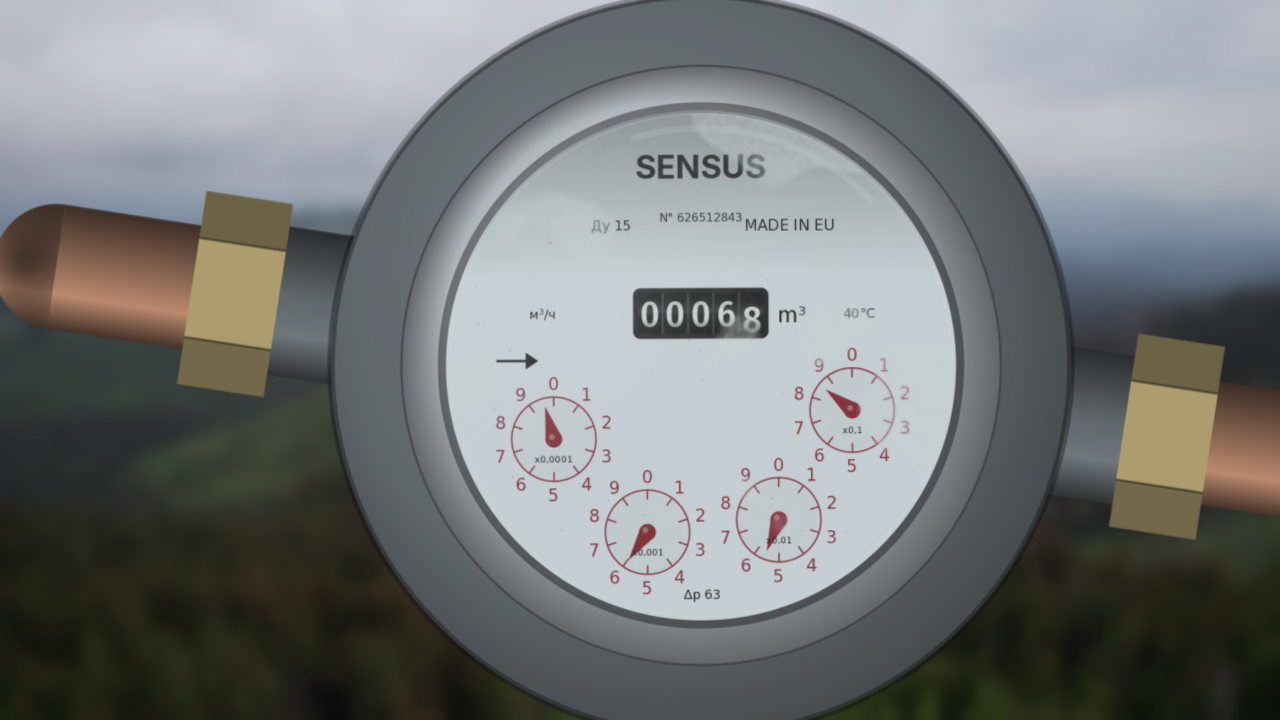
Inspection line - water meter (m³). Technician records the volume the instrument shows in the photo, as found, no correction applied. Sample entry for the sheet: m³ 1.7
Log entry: m³ 67.8559
